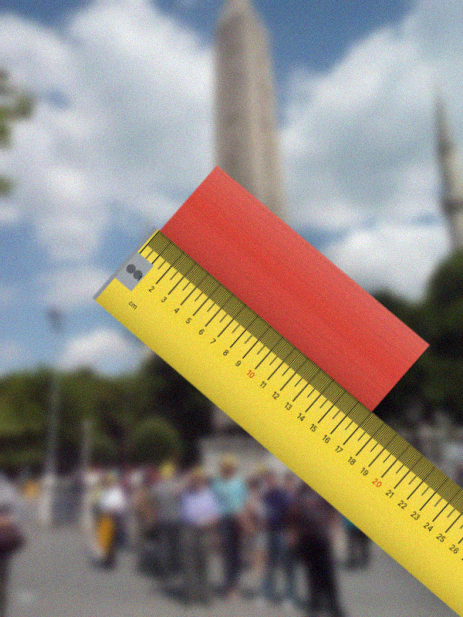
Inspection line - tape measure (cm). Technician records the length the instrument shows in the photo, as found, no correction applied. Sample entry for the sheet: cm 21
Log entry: cm 17
